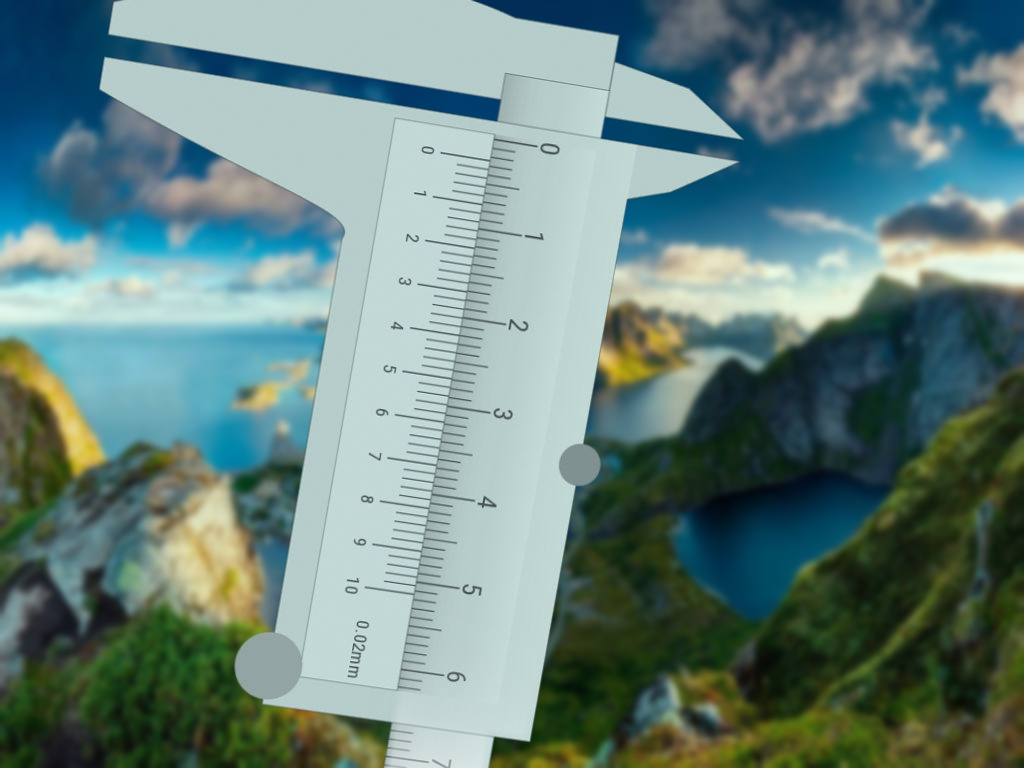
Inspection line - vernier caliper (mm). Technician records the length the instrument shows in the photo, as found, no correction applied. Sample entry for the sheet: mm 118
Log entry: mm 2.4
